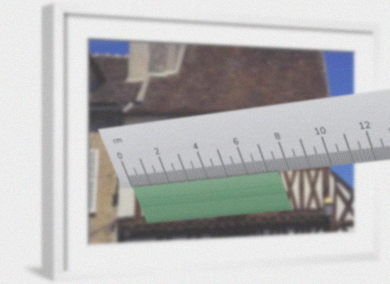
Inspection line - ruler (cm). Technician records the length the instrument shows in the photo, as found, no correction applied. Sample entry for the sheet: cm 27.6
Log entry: cm 7.5
